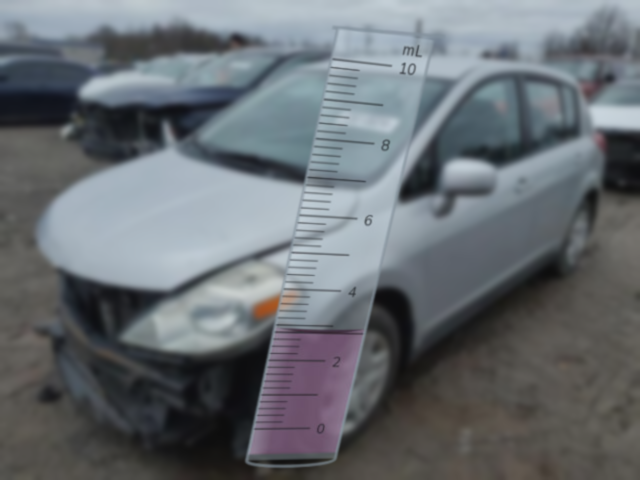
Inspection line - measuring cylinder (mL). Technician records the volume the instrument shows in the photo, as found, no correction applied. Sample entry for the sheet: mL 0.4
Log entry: mL 2.8
